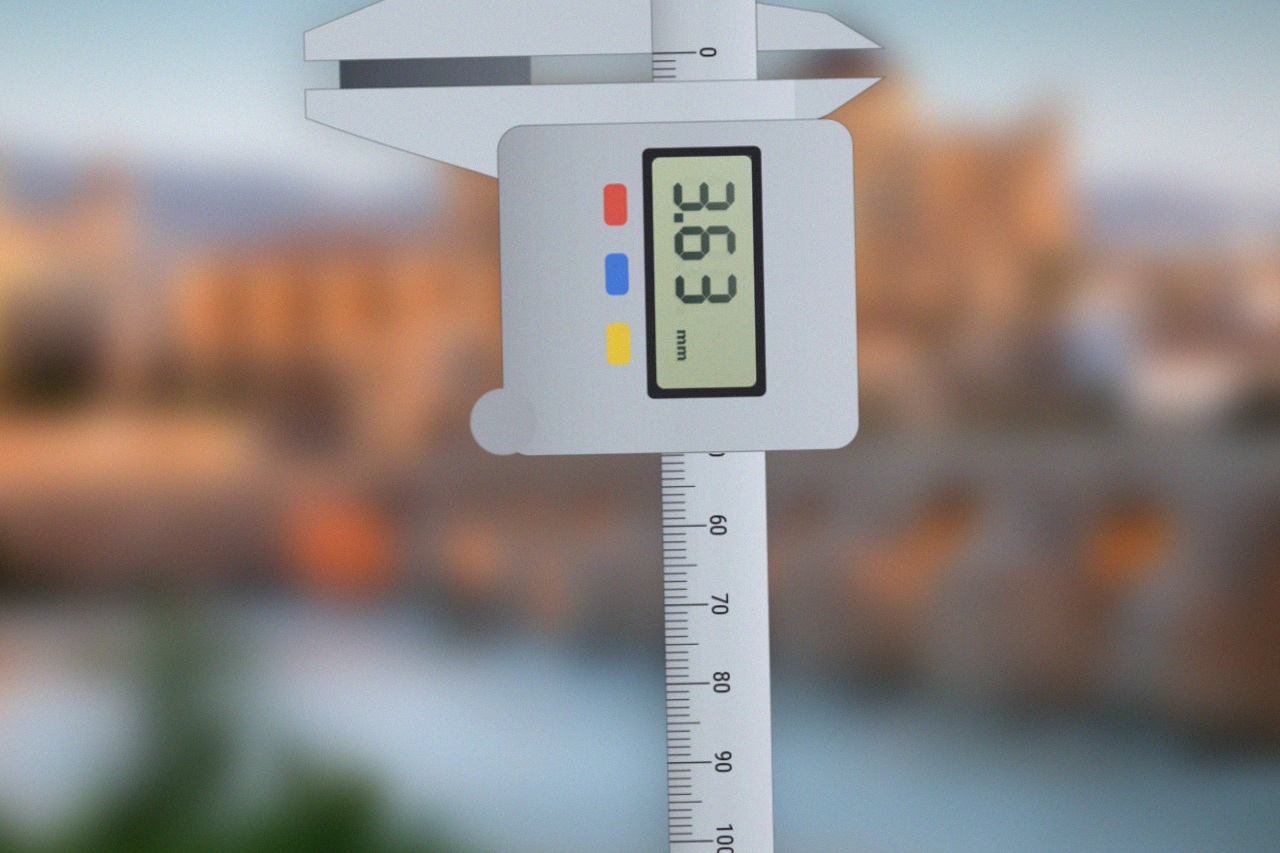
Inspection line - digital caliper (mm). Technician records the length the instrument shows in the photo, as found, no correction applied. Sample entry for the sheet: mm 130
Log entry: mm 3.63
